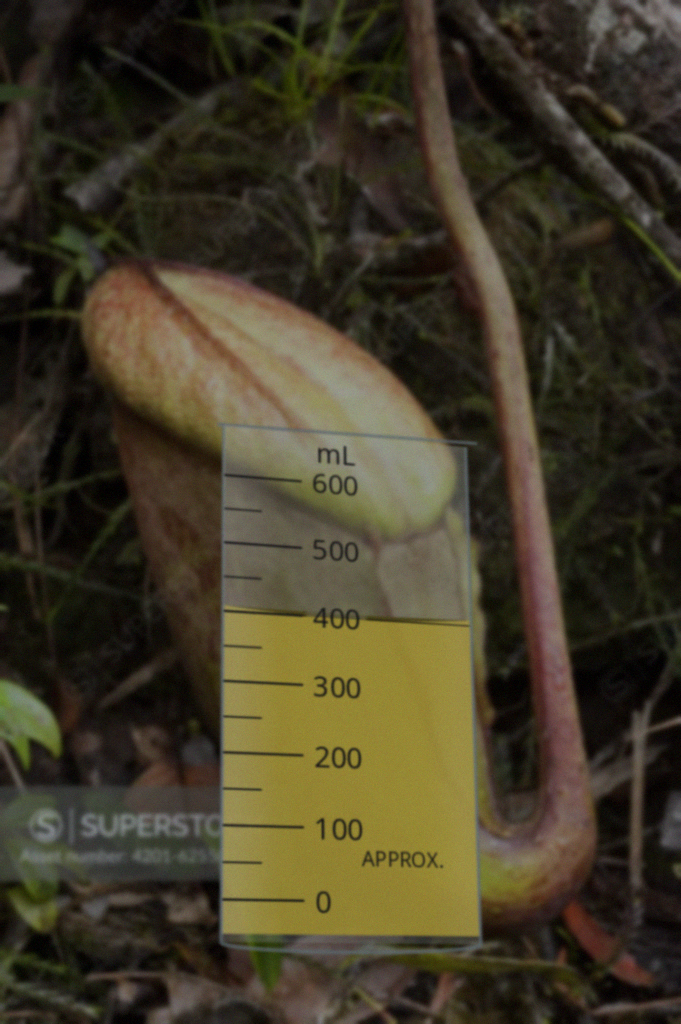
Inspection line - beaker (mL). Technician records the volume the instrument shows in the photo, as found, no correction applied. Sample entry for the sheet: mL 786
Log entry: mL 400
